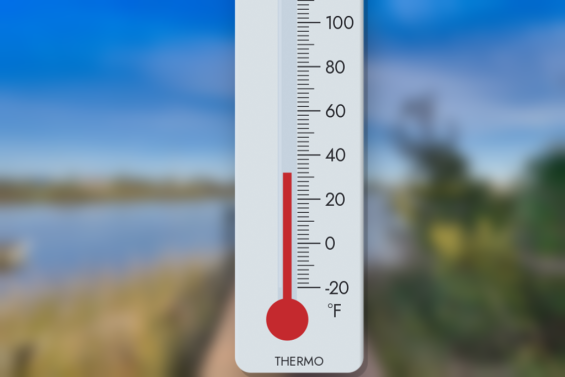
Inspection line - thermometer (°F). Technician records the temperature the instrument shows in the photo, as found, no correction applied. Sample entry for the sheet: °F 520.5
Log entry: °F 32
